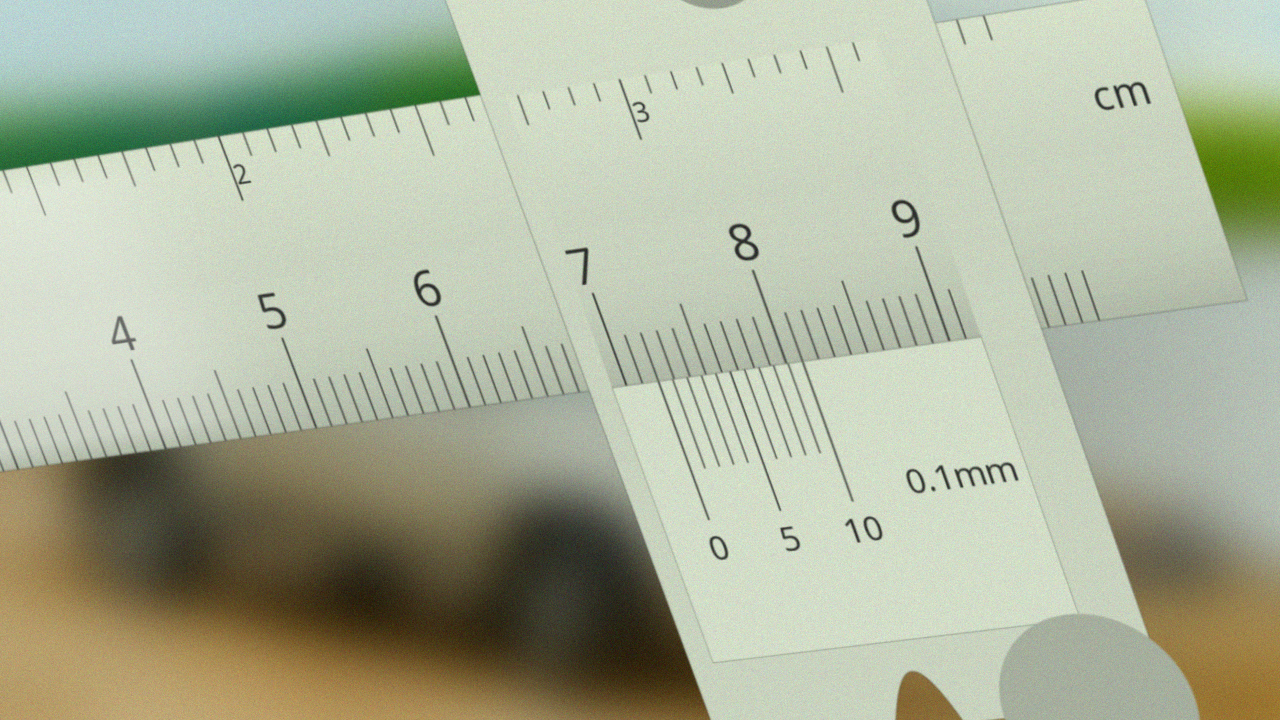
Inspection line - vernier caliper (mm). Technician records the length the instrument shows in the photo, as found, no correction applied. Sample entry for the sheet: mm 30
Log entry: mm 72.0
